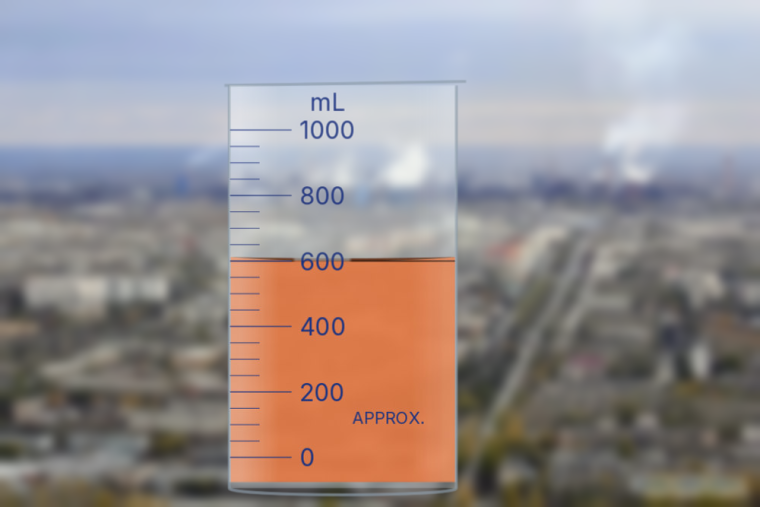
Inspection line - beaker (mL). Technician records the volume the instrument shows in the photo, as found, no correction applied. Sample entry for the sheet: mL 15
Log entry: mL 600
